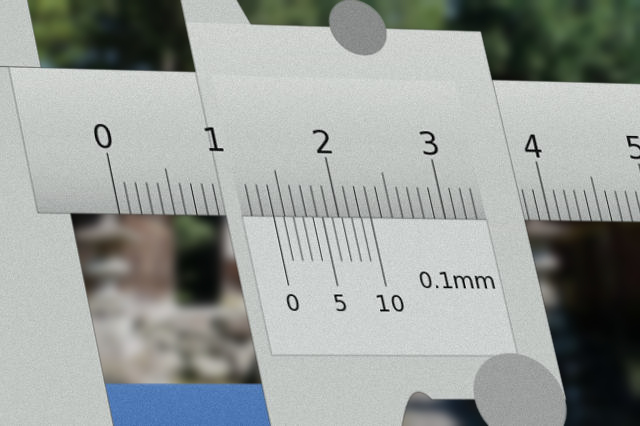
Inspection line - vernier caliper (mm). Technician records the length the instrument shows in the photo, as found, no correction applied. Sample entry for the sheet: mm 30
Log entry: mm 14.0
